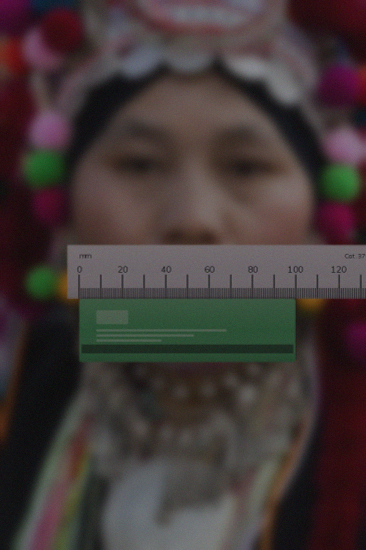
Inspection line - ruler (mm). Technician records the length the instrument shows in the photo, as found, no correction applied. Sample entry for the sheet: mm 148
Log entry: mm 100
